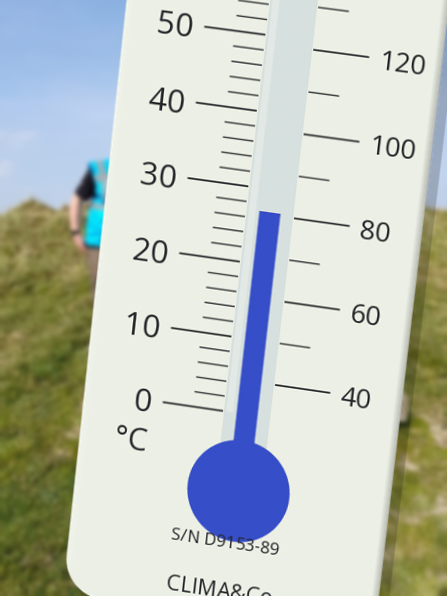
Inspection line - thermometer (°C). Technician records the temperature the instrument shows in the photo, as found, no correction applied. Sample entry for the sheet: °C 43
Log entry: °C 27
